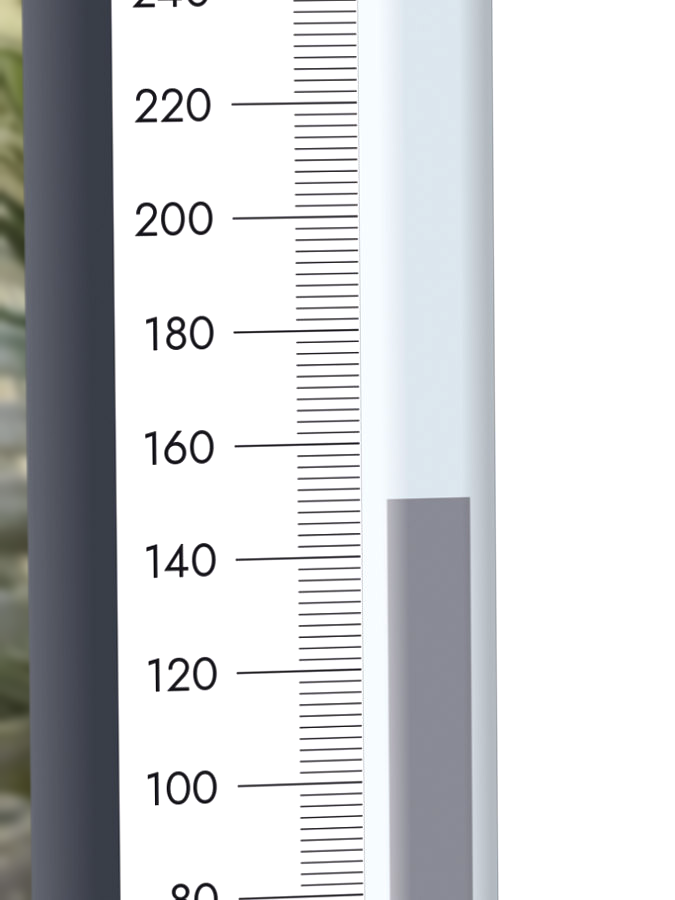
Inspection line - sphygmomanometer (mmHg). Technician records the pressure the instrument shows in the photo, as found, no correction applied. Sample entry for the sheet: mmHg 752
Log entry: mmHg 150
